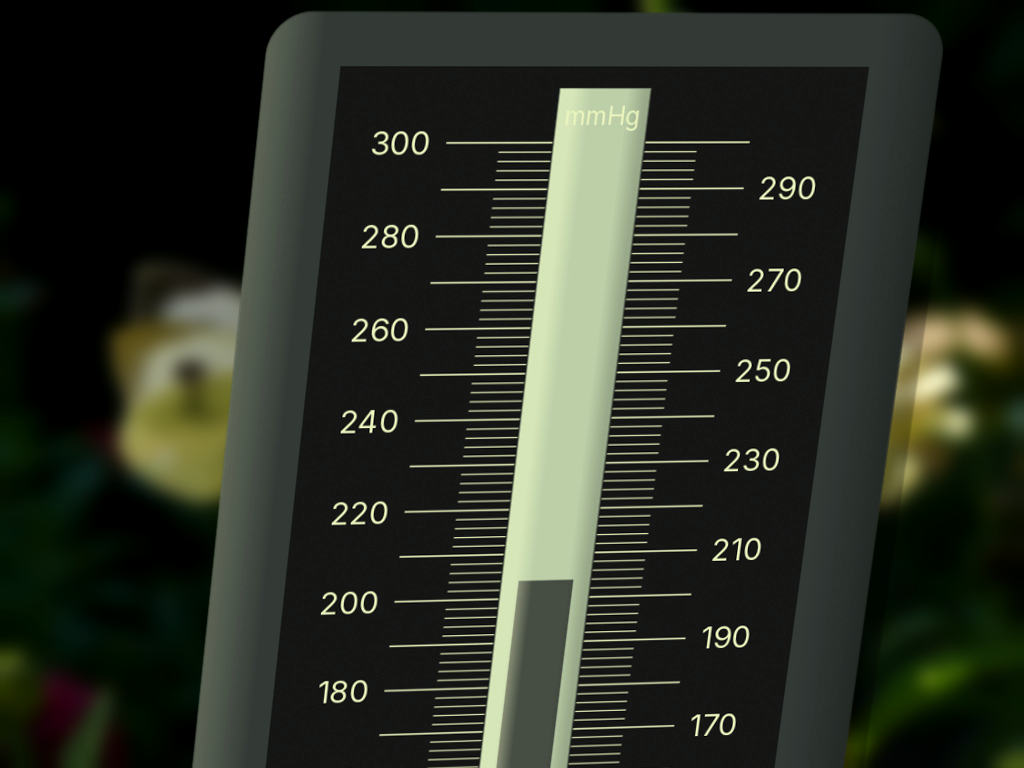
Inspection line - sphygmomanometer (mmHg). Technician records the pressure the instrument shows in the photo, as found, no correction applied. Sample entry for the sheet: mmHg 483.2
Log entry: mmHg 204
